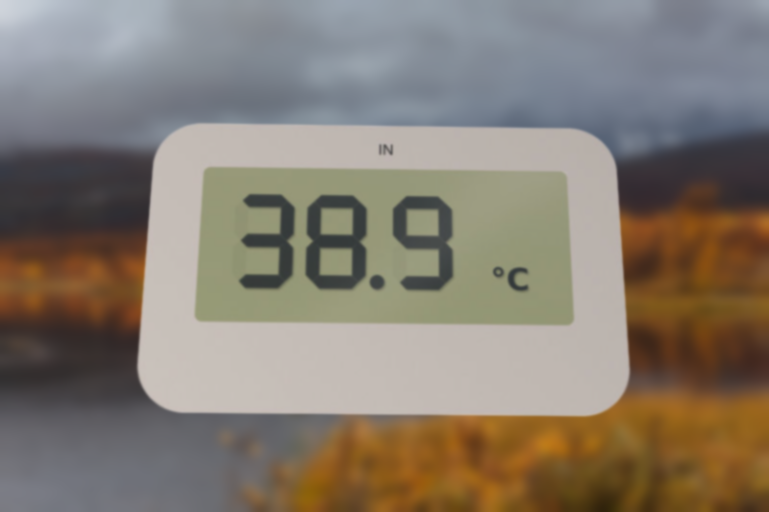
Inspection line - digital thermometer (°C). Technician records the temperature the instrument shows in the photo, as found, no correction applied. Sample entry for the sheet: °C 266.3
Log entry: °C 38.9
